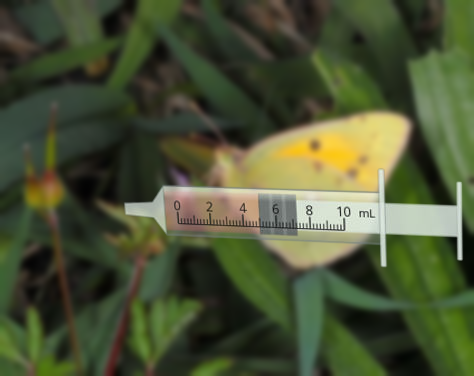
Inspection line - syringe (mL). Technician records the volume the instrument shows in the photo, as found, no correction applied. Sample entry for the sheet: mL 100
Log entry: mL 5
